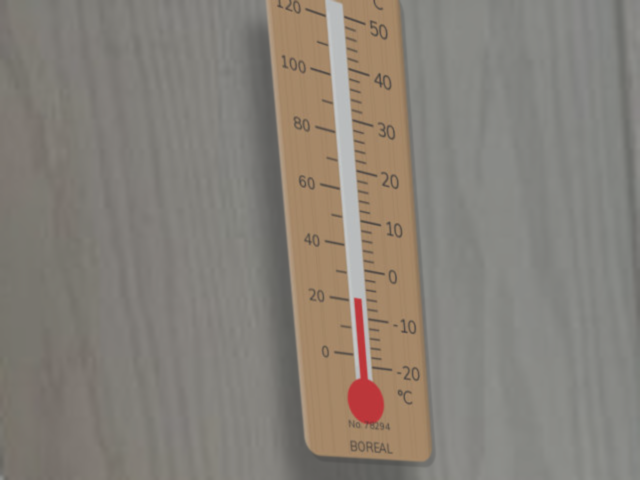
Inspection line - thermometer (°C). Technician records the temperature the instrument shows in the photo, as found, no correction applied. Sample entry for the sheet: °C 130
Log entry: °C -6
